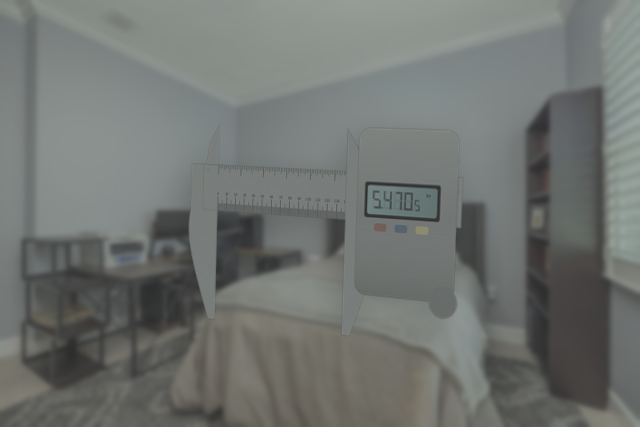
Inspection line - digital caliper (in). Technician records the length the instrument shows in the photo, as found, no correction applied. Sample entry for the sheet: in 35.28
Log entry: in 5.4705
